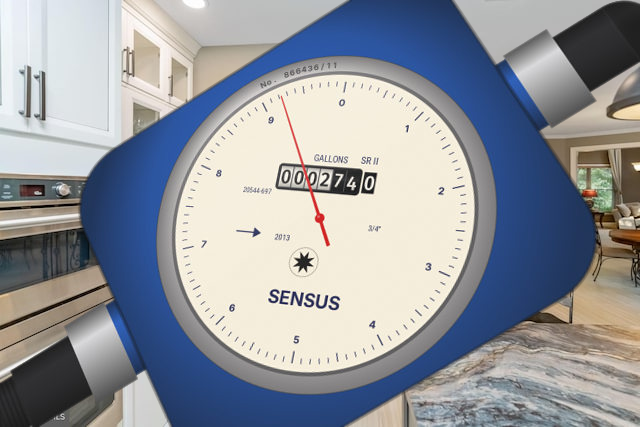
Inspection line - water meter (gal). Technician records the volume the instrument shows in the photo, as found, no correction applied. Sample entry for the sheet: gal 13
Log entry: gal 2739.2
